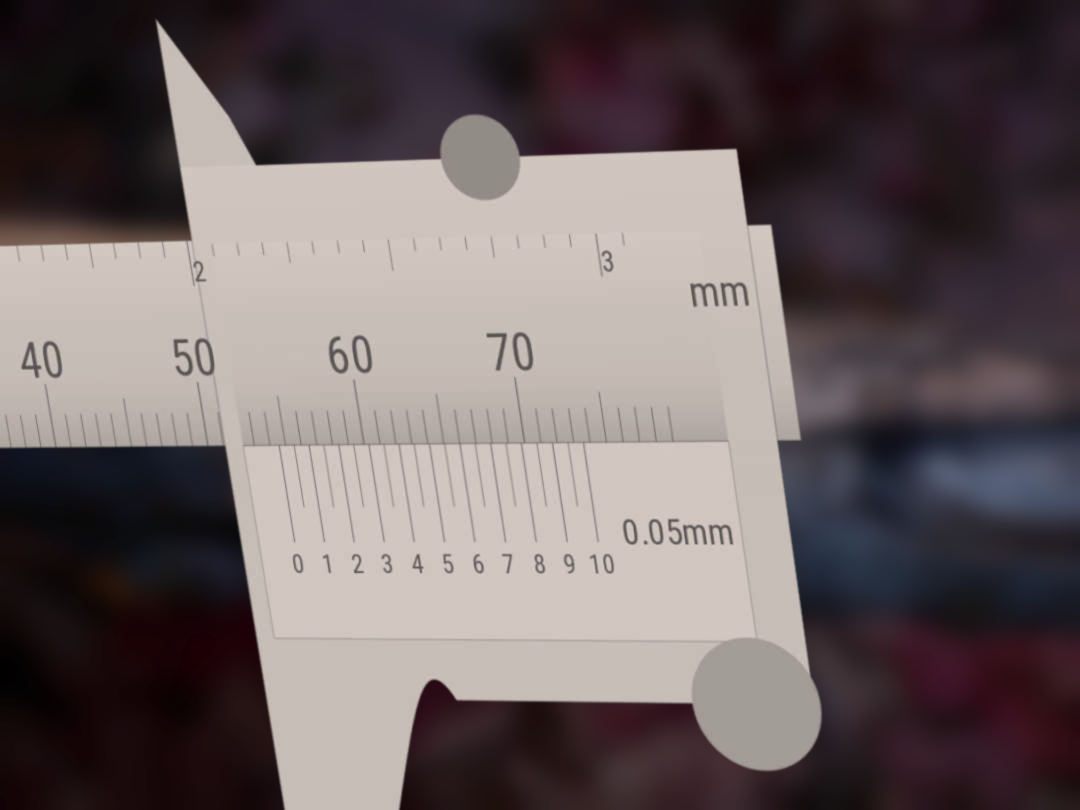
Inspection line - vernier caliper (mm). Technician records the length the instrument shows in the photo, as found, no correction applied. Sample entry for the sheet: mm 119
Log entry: mm 54.6
